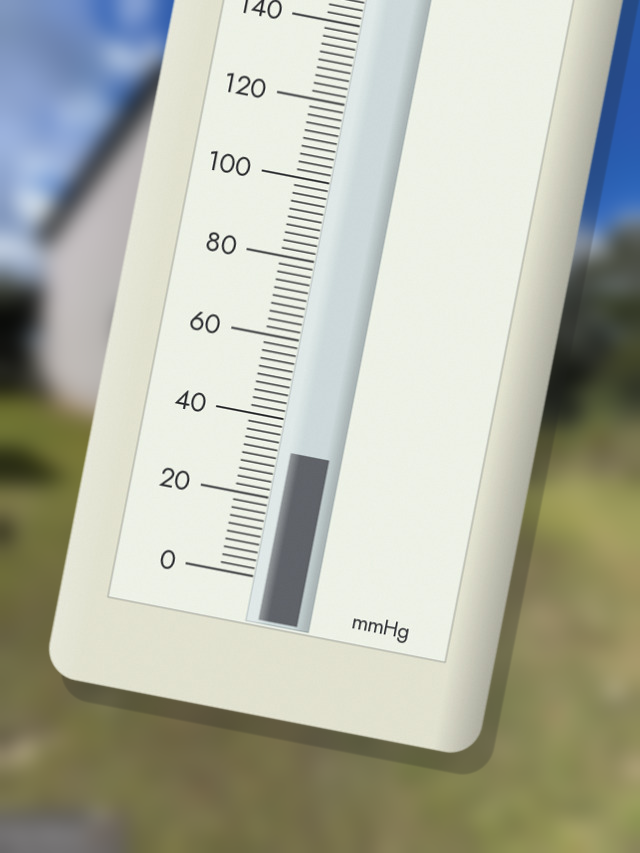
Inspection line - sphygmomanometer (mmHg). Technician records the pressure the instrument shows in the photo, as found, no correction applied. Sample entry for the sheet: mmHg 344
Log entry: mmHg 32
